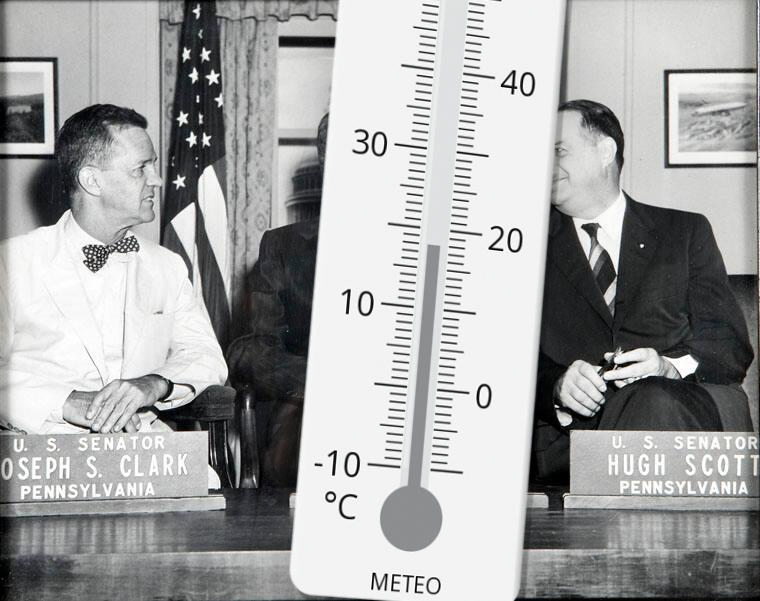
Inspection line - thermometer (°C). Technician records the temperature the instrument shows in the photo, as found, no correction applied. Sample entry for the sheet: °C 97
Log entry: °C 18
